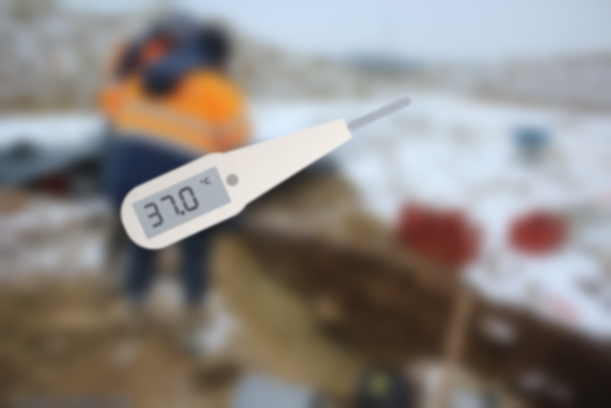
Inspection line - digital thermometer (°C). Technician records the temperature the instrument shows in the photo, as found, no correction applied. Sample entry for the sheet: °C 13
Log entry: °C 37.0
